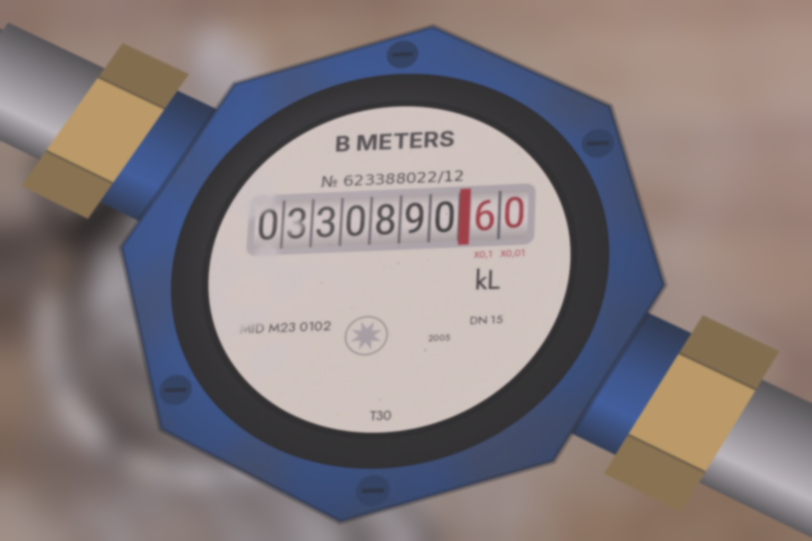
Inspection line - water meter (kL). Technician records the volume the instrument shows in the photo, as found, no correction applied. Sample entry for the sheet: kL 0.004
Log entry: kL 330890.60
